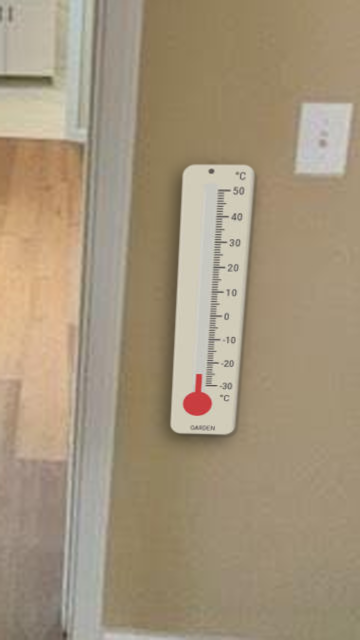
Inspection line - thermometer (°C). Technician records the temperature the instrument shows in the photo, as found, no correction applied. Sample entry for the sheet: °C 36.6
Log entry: °C -25
